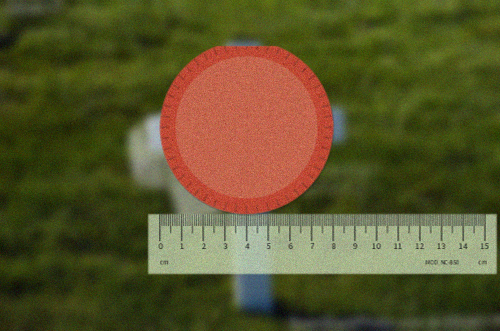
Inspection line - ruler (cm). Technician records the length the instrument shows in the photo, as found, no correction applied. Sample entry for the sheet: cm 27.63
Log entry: cm 8
